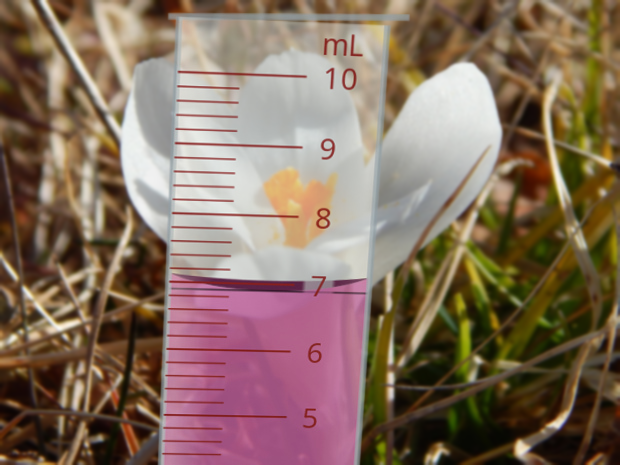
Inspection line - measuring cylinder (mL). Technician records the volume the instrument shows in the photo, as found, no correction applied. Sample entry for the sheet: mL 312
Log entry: mL 6.9
